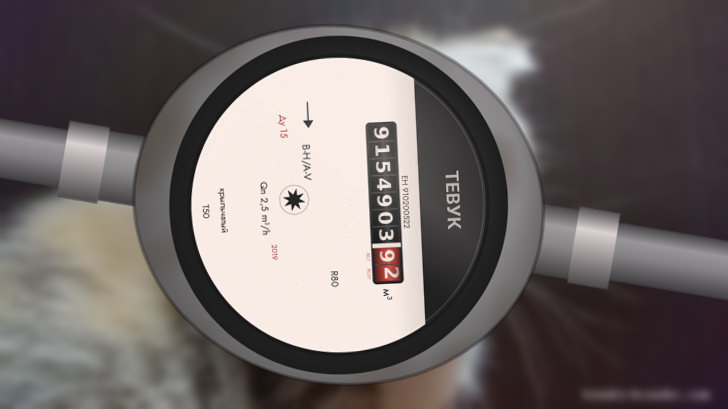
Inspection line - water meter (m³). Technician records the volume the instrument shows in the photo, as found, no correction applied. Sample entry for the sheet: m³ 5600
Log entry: m³ 9154903.92
